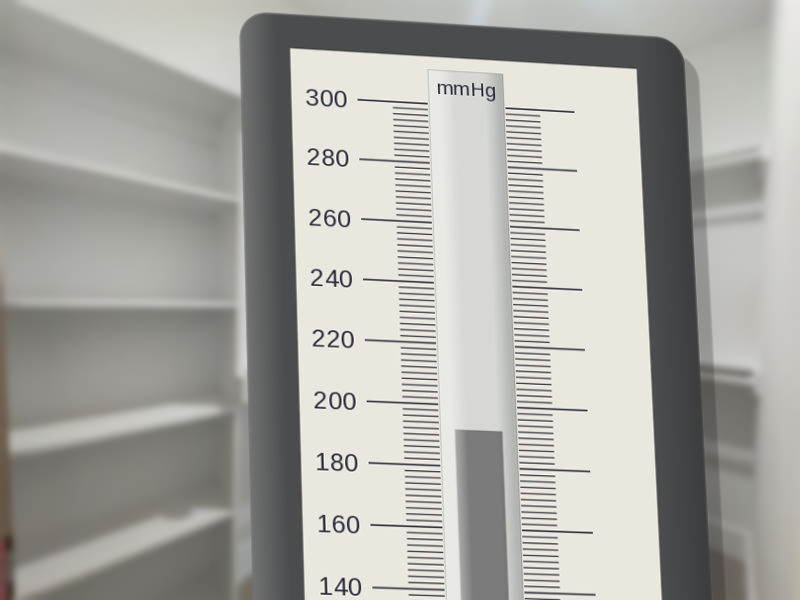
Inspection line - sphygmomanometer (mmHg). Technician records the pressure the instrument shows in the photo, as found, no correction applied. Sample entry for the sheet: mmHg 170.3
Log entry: mmHg 192
